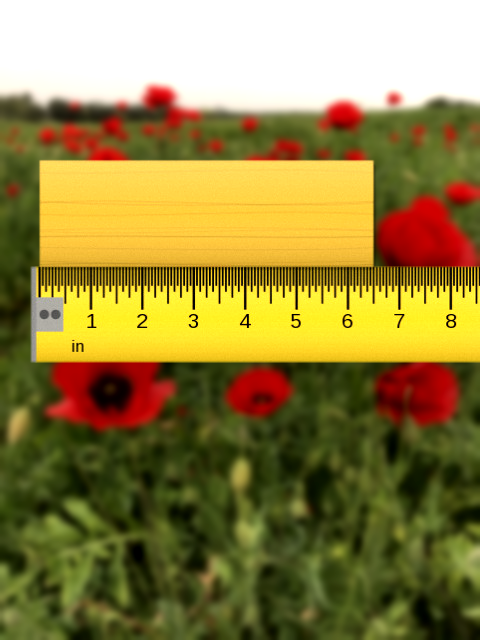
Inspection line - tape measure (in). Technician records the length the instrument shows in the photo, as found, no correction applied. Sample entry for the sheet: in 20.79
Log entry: in 6.5
